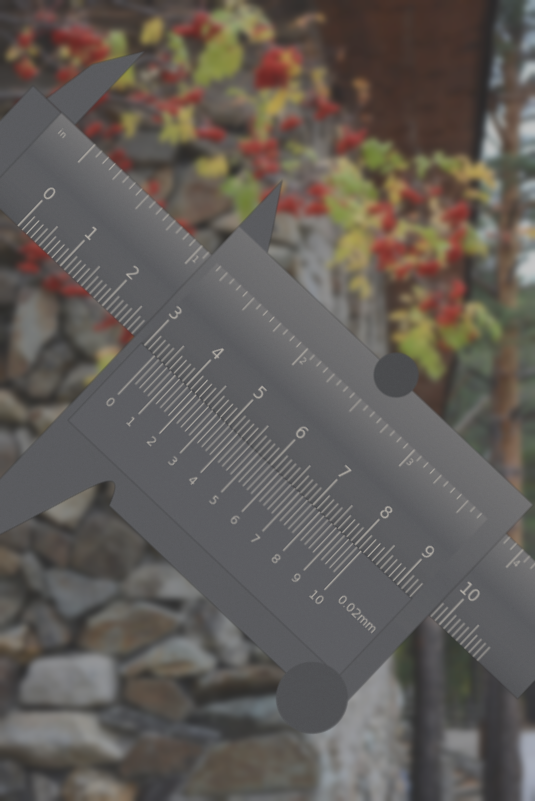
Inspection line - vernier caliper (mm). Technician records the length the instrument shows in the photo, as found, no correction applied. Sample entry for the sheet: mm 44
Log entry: mm 32.5
